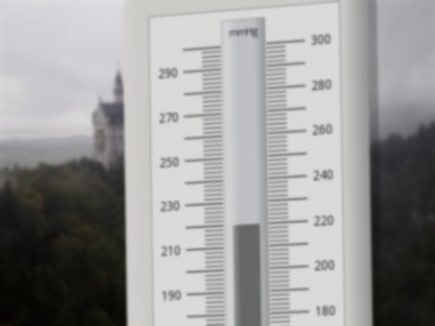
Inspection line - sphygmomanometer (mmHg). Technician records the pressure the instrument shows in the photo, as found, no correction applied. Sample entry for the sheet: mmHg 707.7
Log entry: mmHg 220
